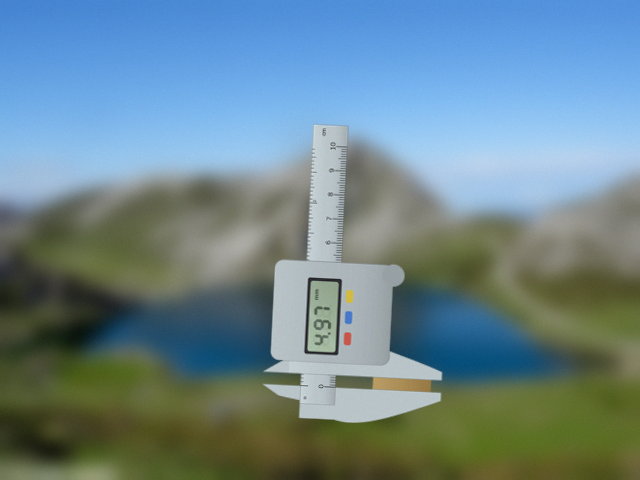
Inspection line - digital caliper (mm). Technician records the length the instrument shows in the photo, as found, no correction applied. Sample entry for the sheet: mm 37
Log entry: mm 4.97
